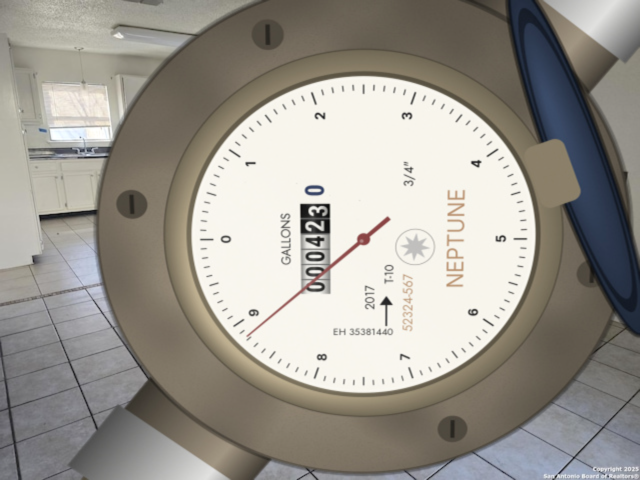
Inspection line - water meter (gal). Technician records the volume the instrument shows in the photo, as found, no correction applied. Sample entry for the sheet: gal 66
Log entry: gal 4228.8
